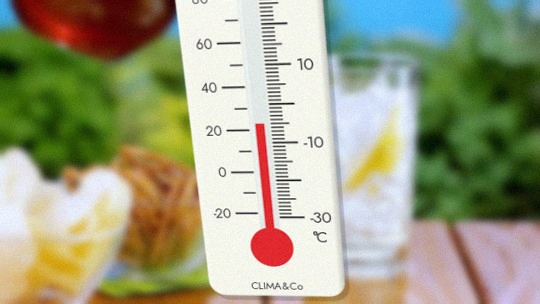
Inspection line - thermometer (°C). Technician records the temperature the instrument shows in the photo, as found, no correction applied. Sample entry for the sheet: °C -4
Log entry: °C -5
